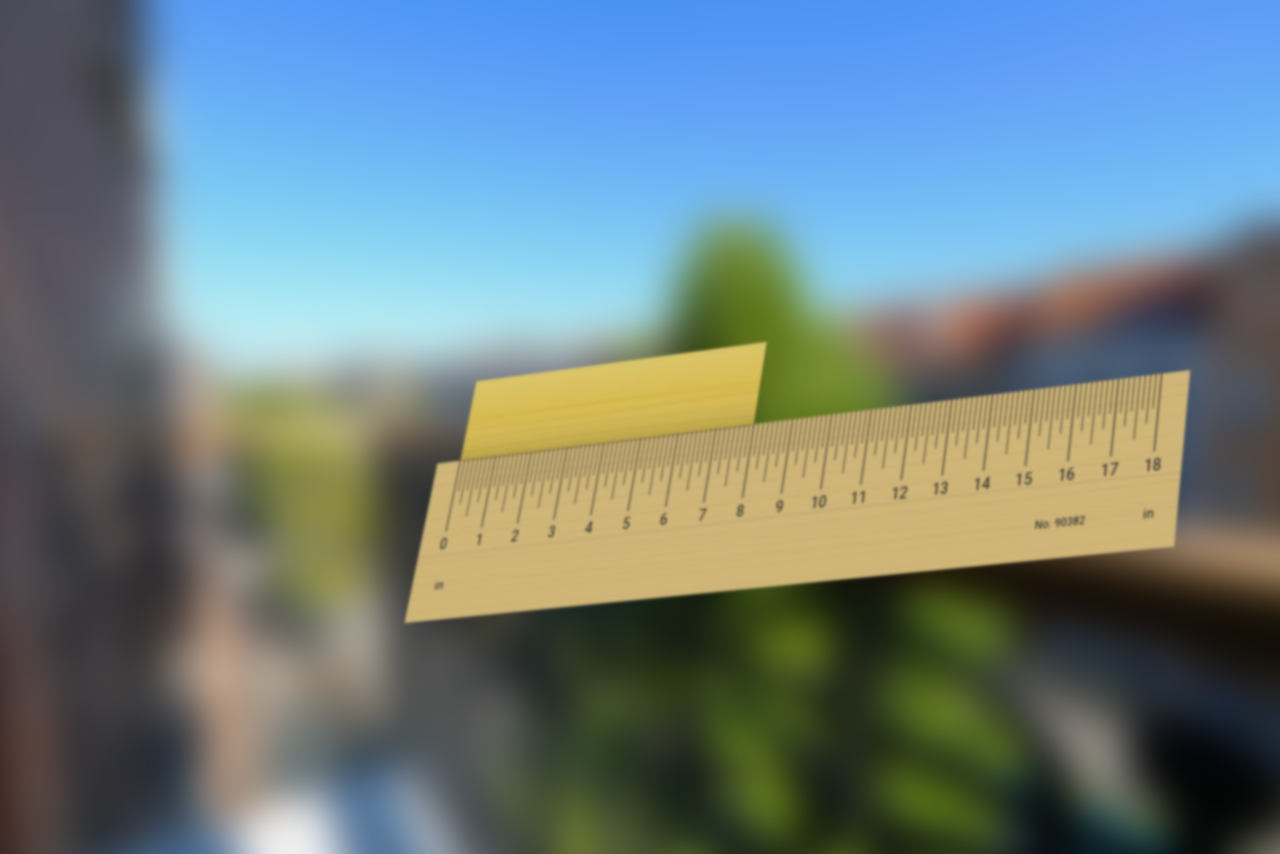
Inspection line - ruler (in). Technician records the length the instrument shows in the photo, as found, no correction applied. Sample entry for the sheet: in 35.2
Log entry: in 8
